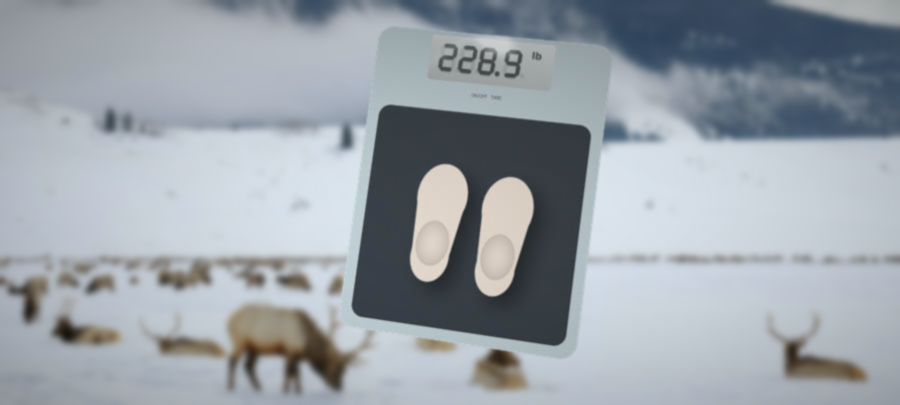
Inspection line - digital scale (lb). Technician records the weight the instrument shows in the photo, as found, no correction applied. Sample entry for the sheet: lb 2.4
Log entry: lb 228.9
